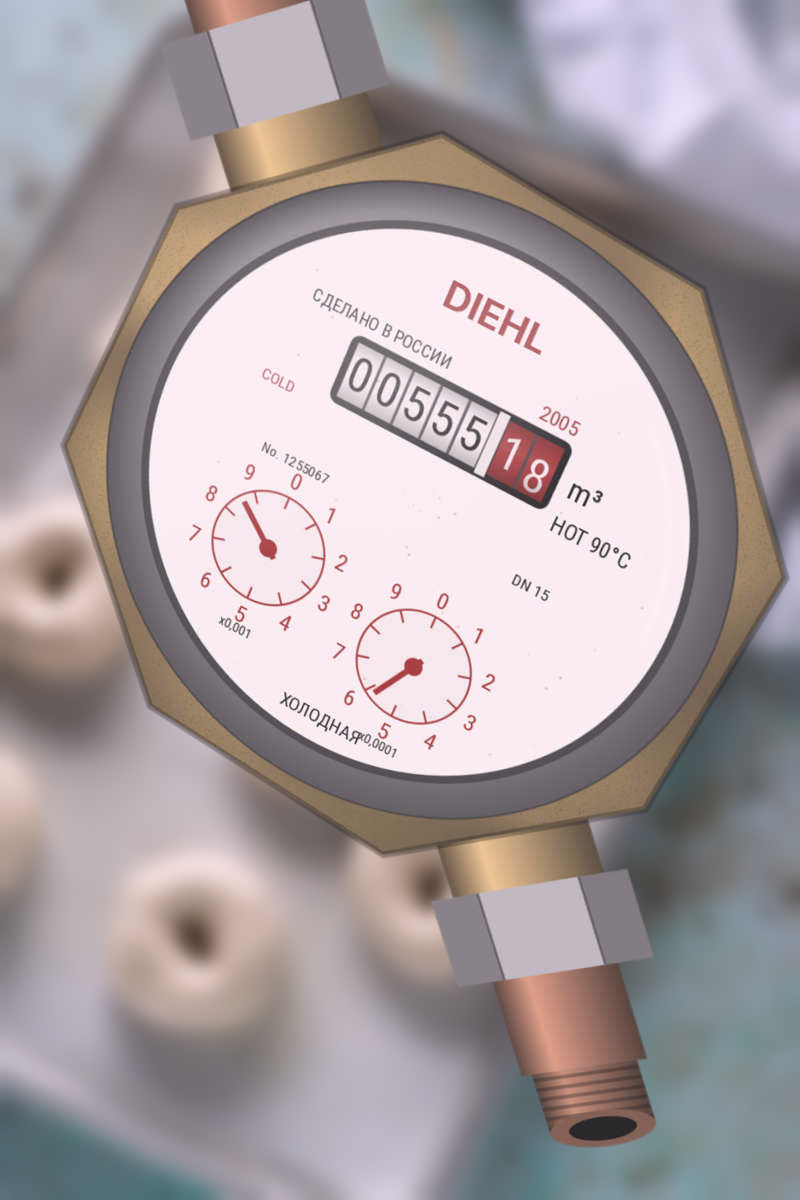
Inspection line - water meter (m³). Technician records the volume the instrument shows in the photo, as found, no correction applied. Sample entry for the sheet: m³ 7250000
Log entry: m³ 555.1785
